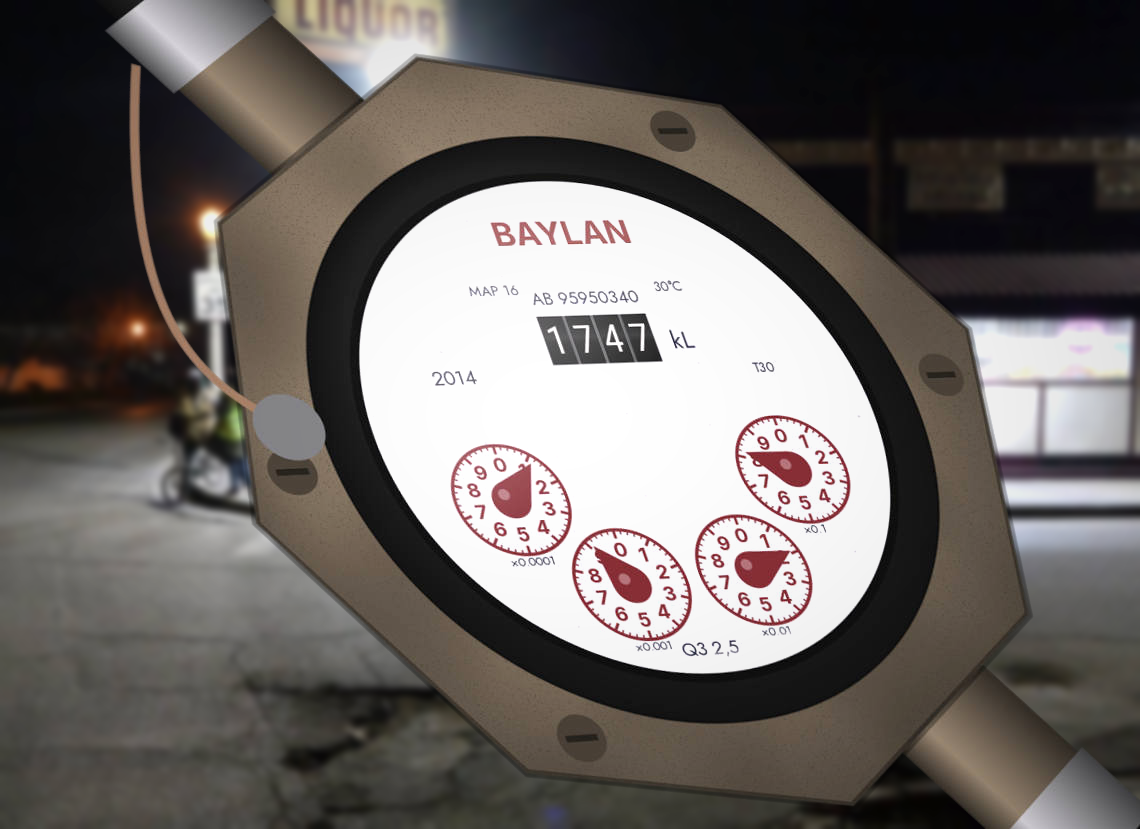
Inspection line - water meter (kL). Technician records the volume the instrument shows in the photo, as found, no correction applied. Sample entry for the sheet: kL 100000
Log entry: kL 1747.8191
